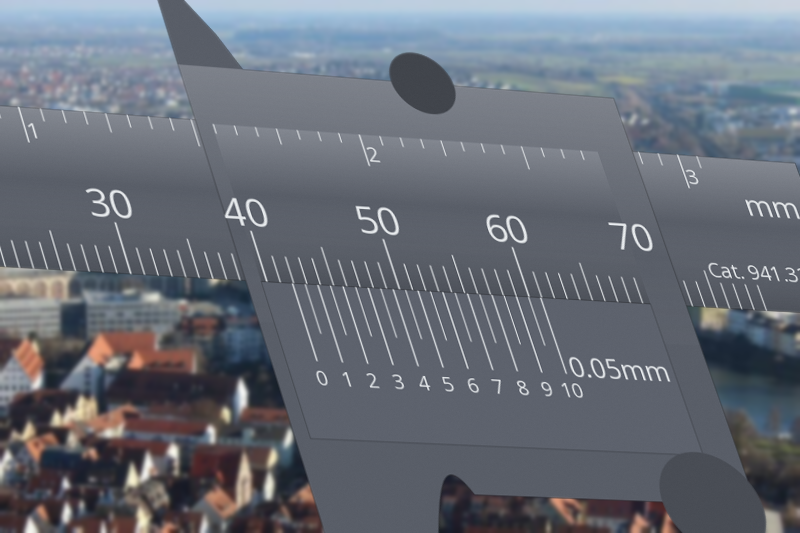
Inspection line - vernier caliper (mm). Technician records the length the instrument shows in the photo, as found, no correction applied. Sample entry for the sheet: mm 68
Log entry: mm 41.9
